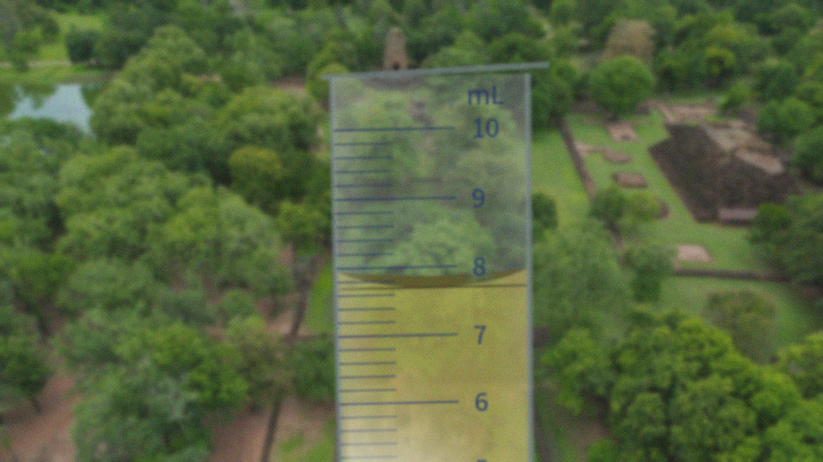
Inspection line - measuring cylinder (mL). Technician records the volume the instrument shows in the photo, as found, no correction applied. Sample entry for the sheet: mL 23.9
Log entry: mL 7.7
